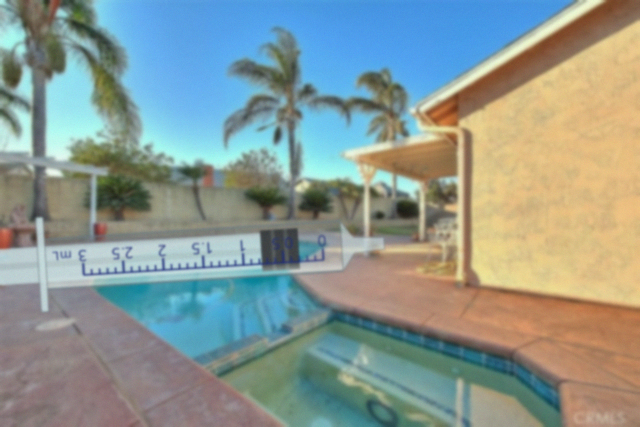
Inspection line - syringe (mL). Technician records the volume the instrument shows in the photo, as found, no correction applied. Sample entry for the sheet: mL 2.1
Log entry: mL 0.3
